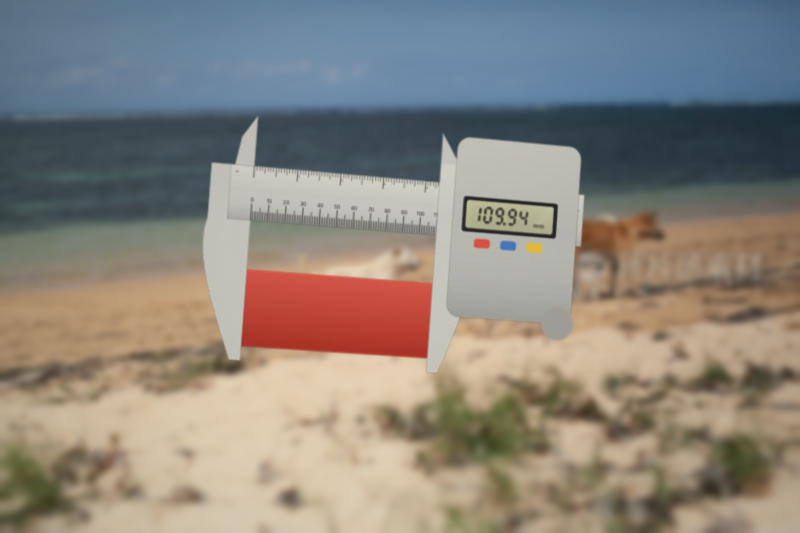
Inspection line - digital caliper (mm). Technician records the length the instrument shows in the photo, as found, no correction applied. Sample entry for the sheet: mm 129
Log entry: mm 109.94
